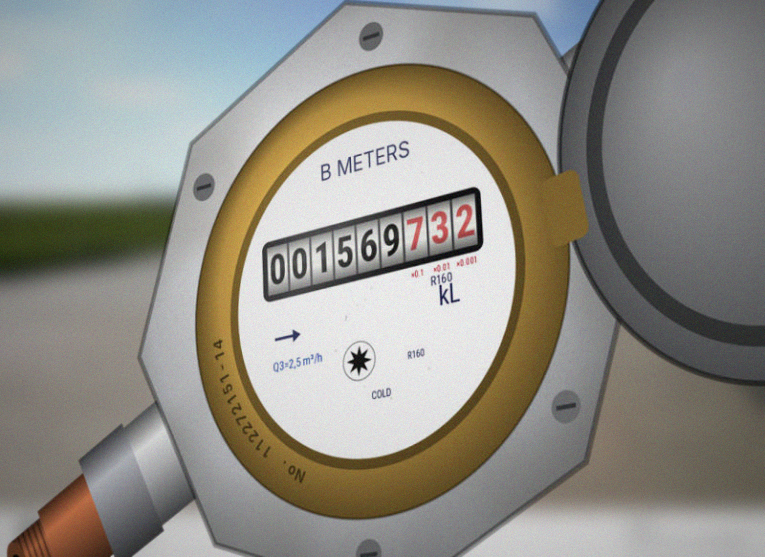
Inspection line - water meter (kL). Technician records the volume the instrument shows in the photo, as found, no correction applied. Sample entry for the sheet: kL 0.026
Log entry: kL 1569.732
